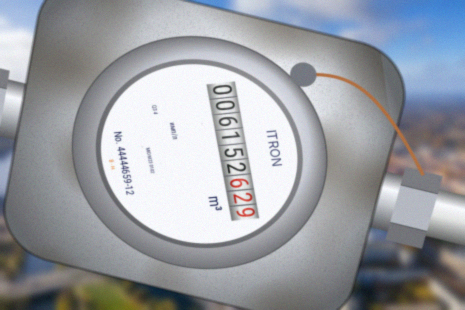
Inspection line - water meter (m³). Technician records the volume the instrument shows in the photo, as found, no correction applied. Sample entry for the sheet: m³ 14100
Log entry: m³ 6152.629
